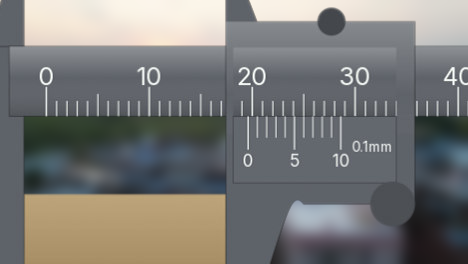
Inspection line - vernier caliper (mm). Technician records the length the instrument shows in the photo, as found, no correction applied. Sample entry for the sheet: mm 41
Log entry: mm 19.6
